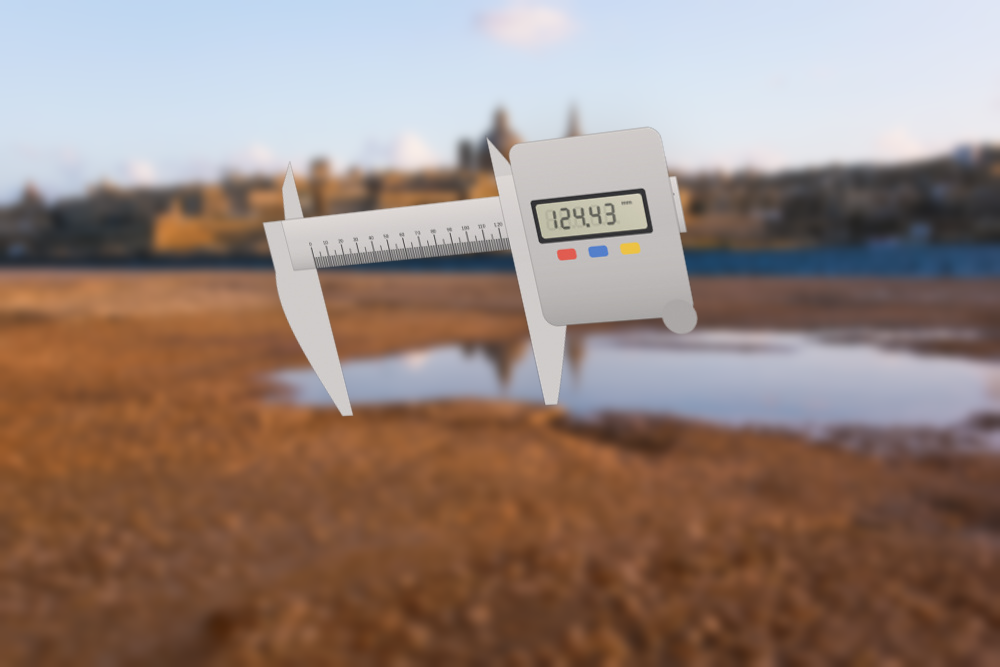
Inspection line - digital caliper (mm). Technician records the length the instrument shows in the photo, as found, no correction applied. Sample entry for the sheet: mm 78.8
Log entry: mm 124.43
